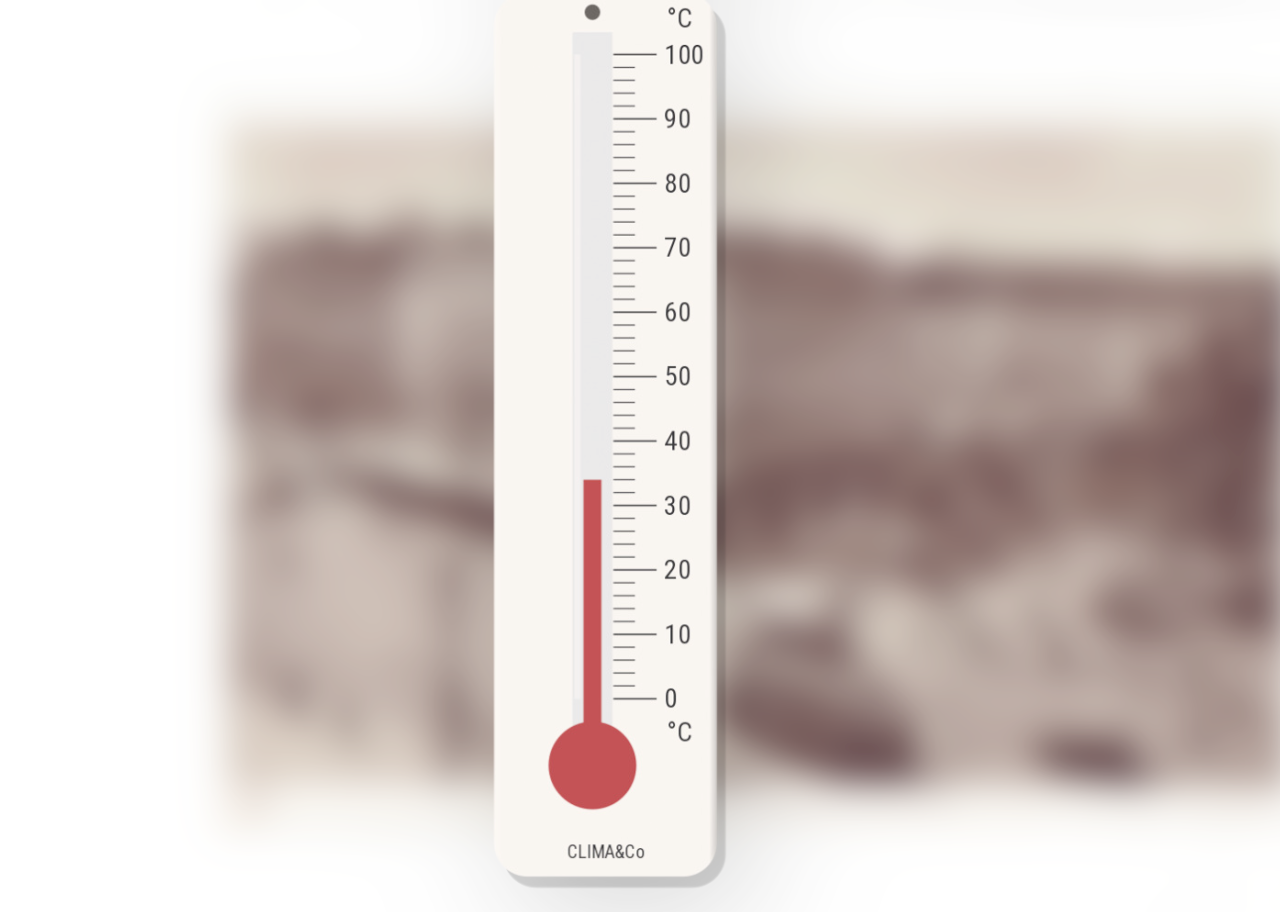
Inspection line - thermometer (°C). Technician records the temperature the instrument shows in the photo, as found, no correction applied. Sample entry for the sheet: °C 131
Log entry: °C 34
